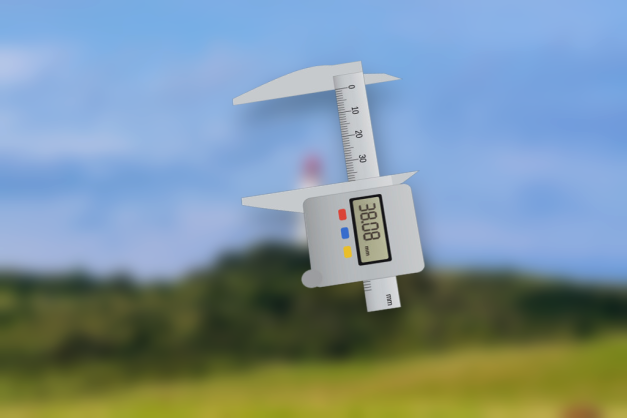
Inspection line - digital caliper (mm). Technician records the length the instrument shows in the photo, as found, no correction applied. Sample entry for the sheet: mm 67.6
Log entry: mm 38.08
